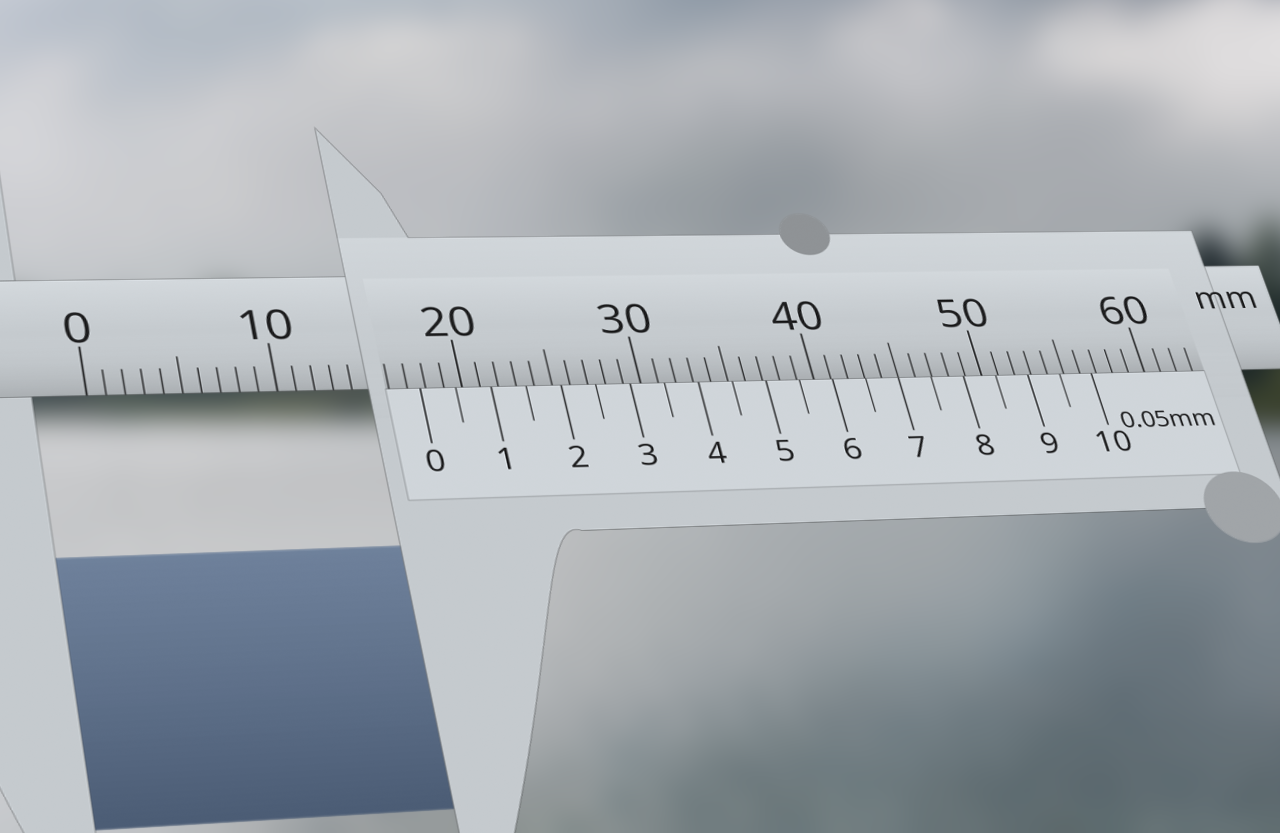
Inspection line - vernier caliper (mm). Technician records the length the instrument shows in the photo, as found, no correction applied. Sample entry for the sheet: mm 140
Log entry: mm 17.7
